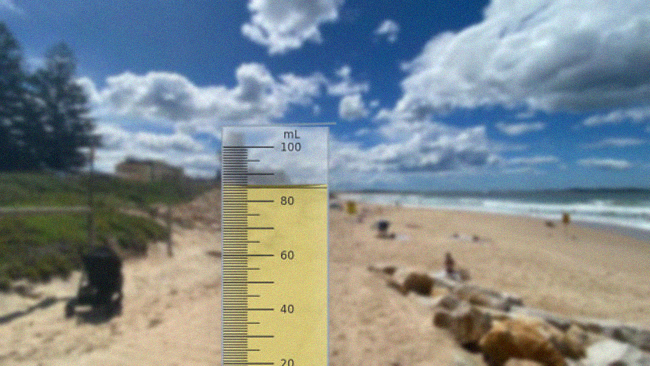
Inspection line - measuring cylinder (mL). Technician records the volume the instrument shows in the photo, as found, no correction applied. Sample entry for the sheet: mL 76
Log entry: mL 85
